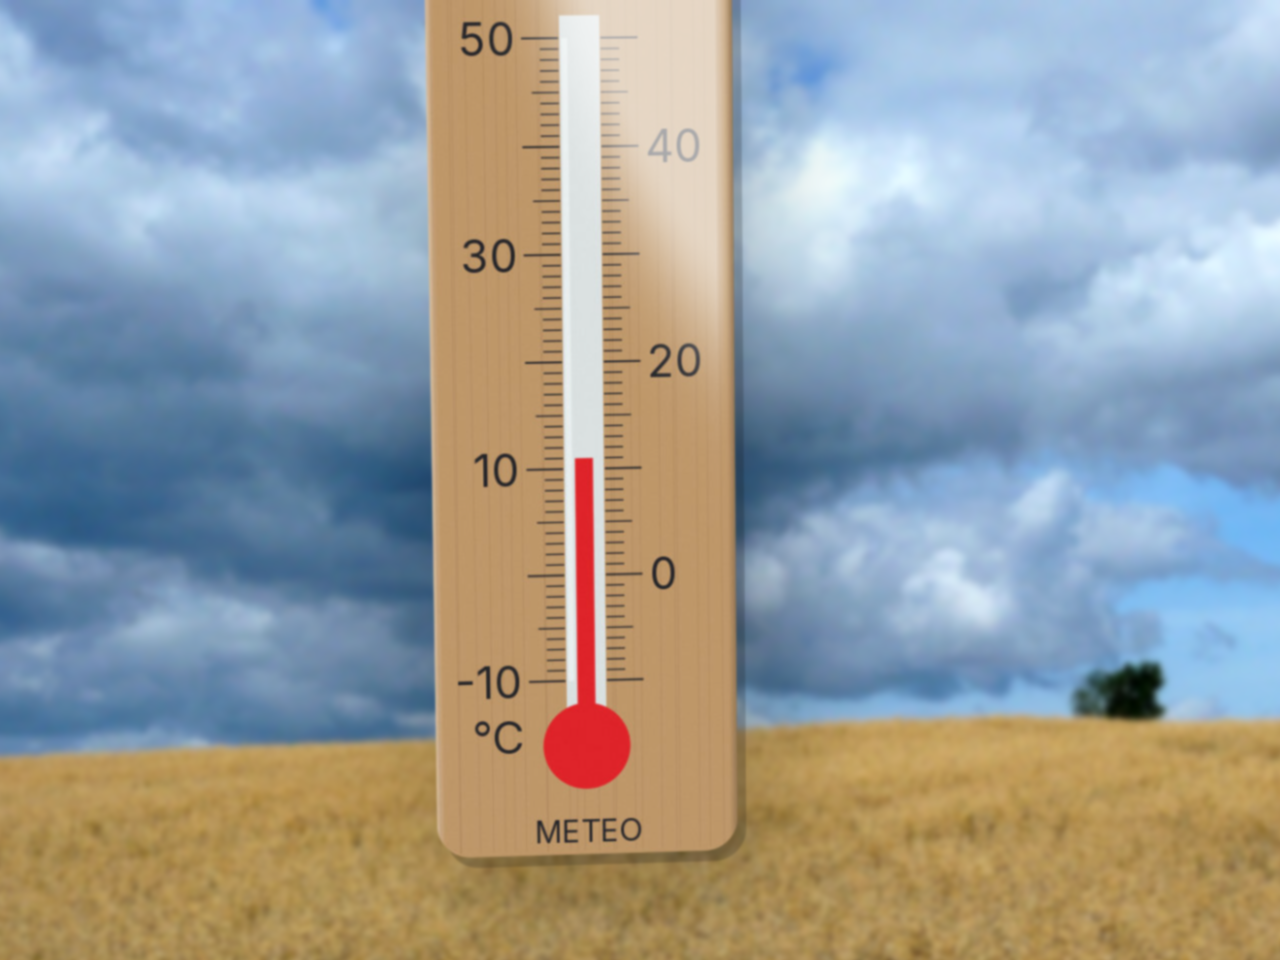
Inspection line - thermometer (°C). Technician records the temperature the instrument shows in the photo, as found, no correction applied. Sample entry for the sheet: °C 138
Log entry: °C 11
